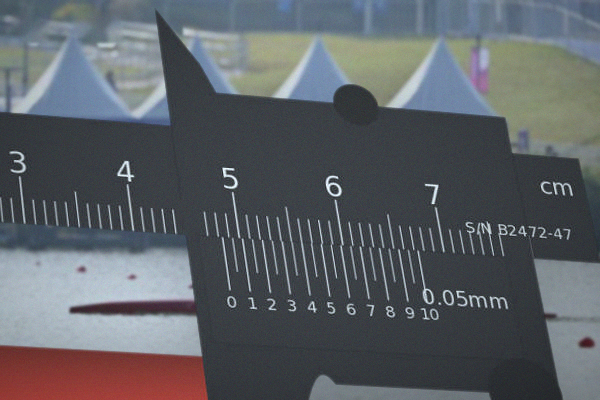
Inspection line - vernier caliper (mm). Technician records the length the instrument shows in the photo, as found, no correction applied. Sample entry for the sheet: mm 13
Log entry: mm 48.4
